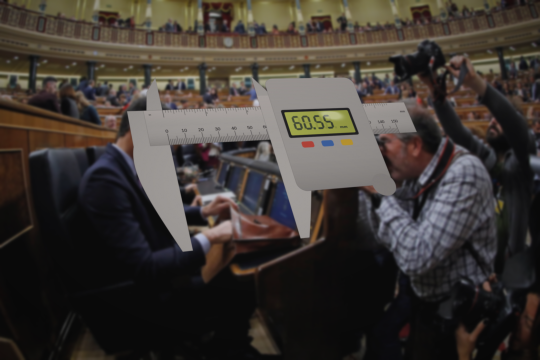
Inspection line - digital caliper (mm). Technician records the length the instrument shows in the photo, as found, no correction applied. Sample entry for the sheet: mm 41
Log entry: mm 60.55
